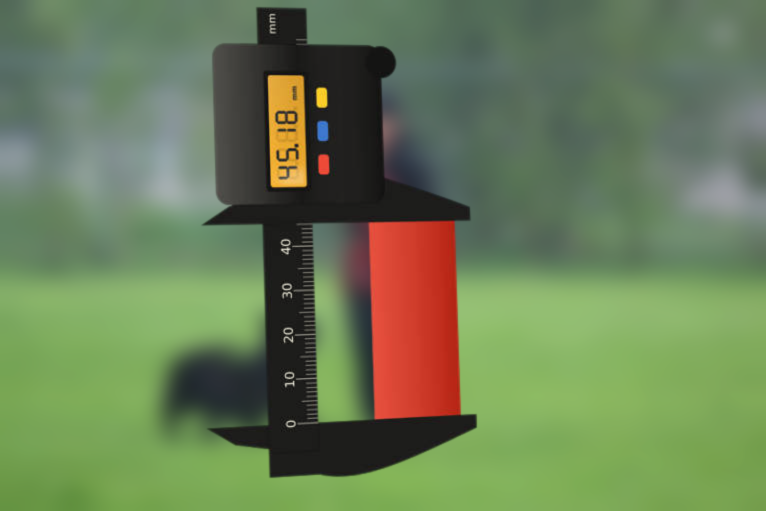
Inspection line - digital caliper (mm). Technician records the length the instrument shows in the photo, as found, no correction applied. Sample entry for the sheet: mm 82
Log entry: mm 45.18
